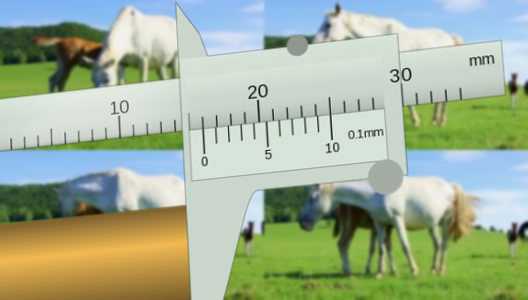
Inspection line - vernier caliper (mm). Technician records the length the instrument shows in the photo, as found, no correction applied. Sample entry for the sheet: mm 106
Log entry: mm 16.0
